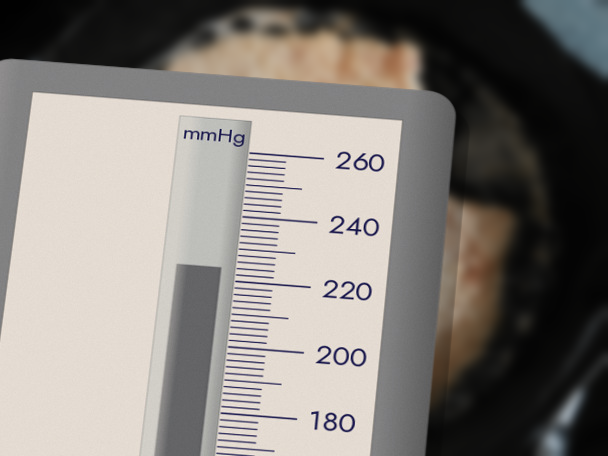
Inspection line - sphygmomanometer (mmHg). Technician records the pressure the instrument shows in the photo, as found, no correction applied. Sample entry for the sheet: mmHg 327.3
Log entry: mmHg 224
